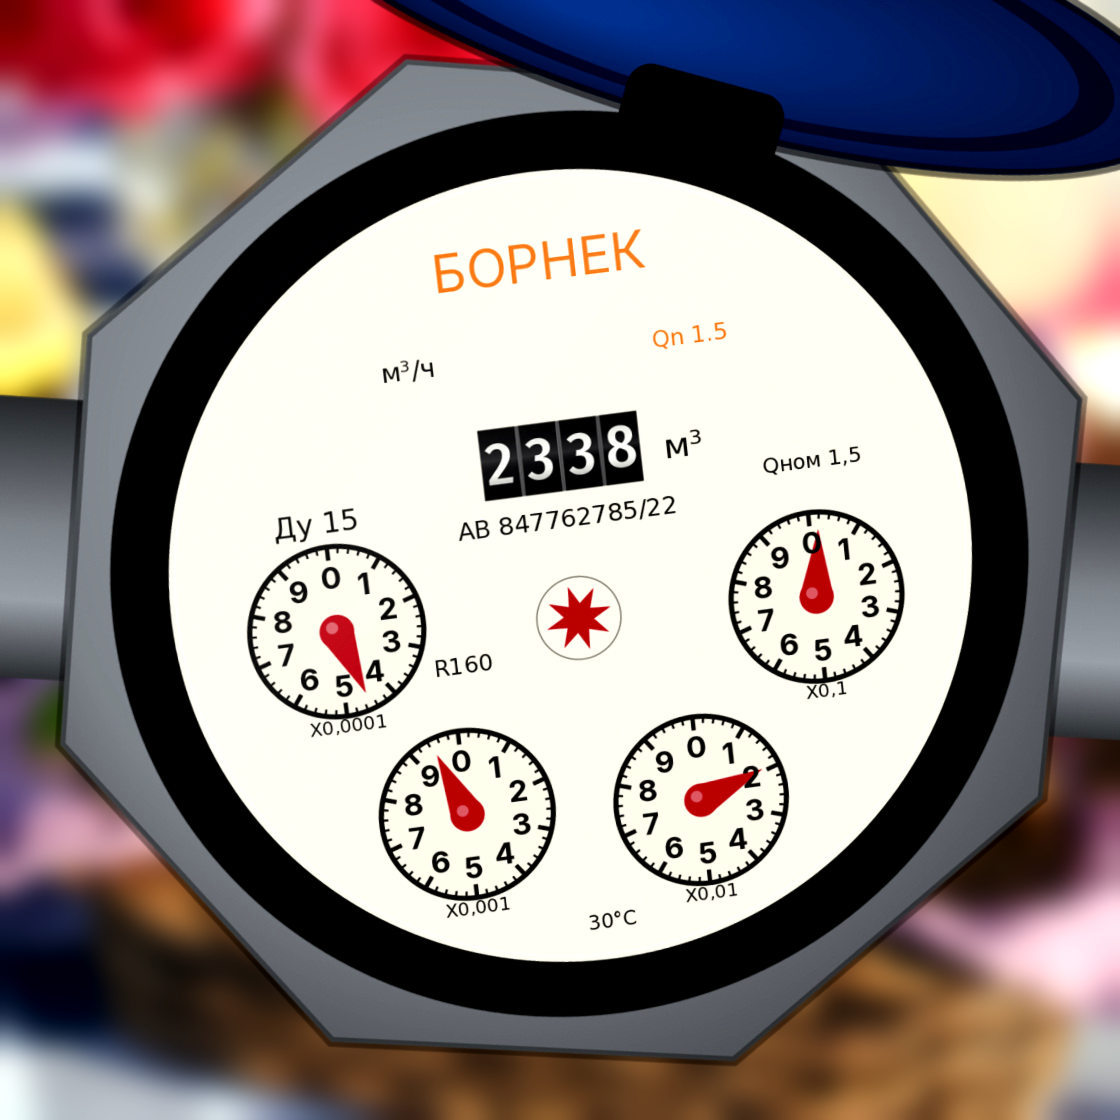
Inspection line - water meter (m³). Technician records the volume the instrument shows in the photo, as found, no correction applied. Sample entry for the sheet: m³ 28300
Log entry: m³ 2338.0194
